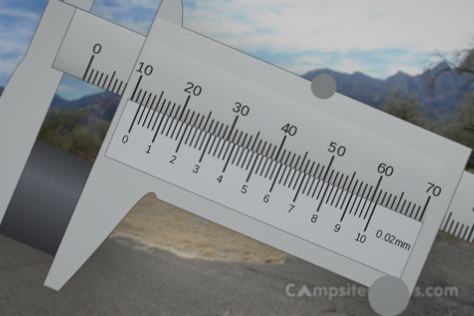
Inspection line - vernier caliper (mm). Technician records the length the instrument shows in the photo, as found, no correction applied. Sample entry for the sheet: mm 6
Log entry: mm 12.0
